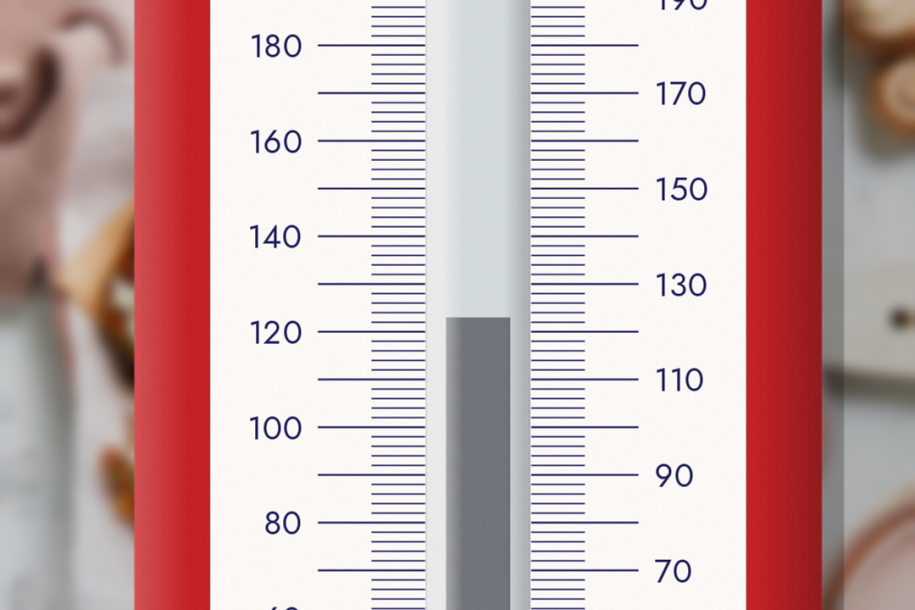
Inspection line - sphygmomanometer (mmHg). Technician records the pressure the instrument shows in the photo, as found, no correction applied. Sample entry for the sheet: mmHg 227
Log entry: mmHg 123
